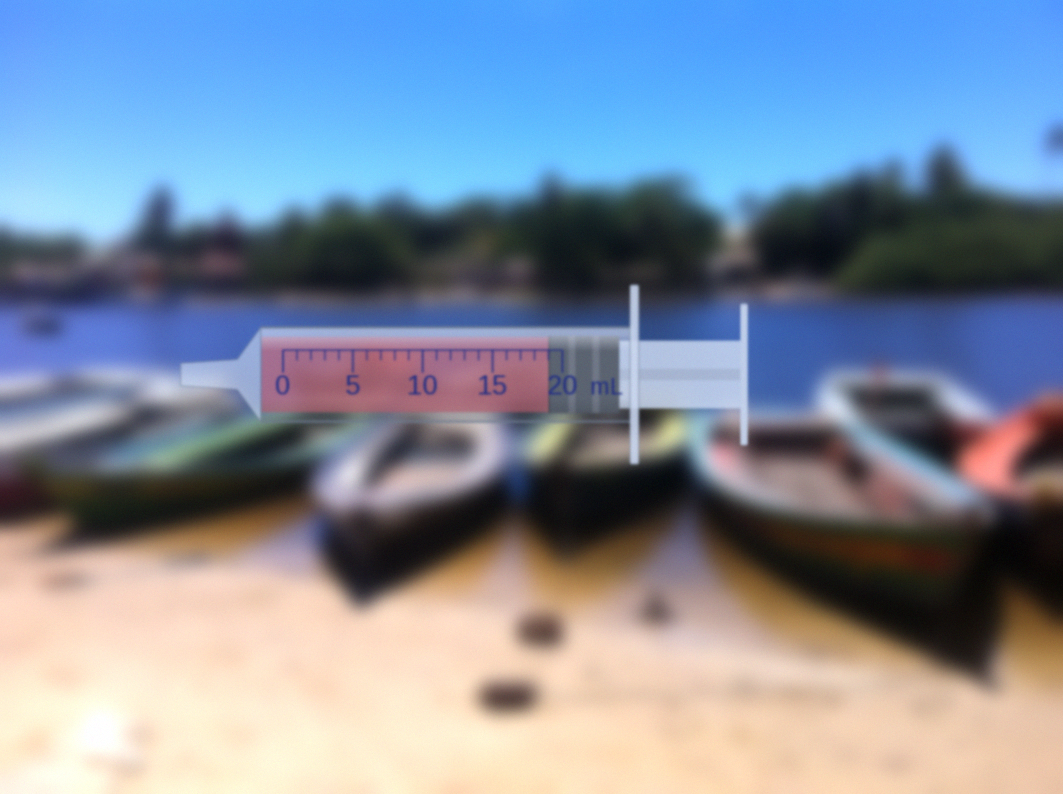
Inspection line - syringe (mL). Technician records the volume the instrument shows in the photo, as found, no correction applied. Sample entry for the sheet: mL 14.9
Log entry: mL 19
